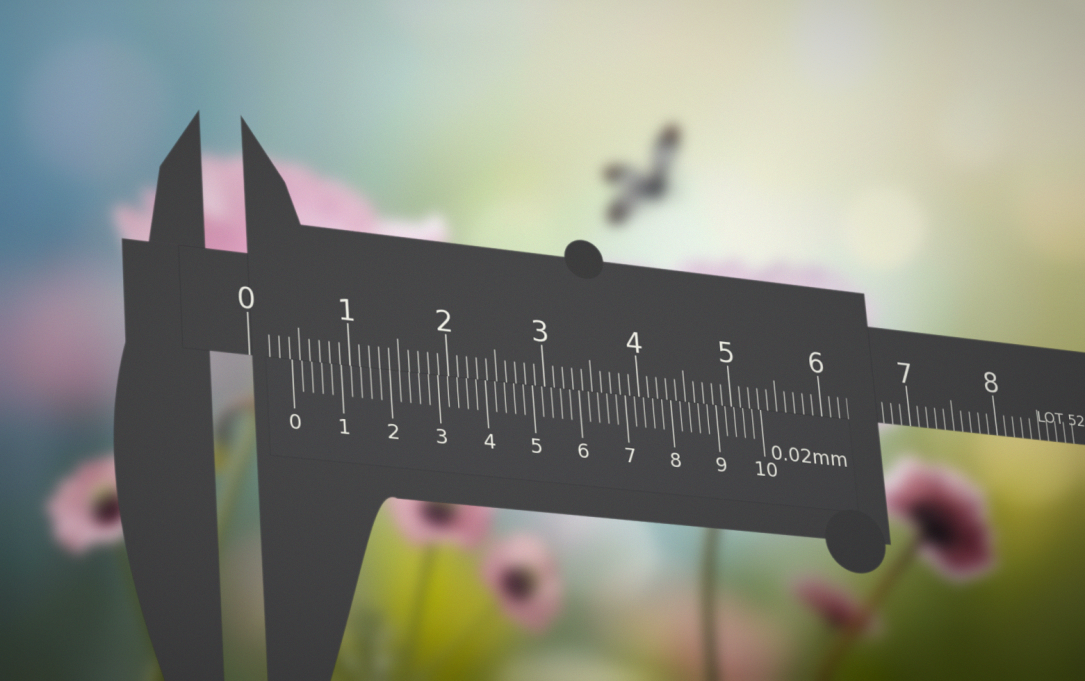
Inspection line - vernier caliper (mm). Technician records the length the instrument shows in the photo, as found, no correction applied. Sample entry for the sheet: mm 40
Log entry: mm 4.2
